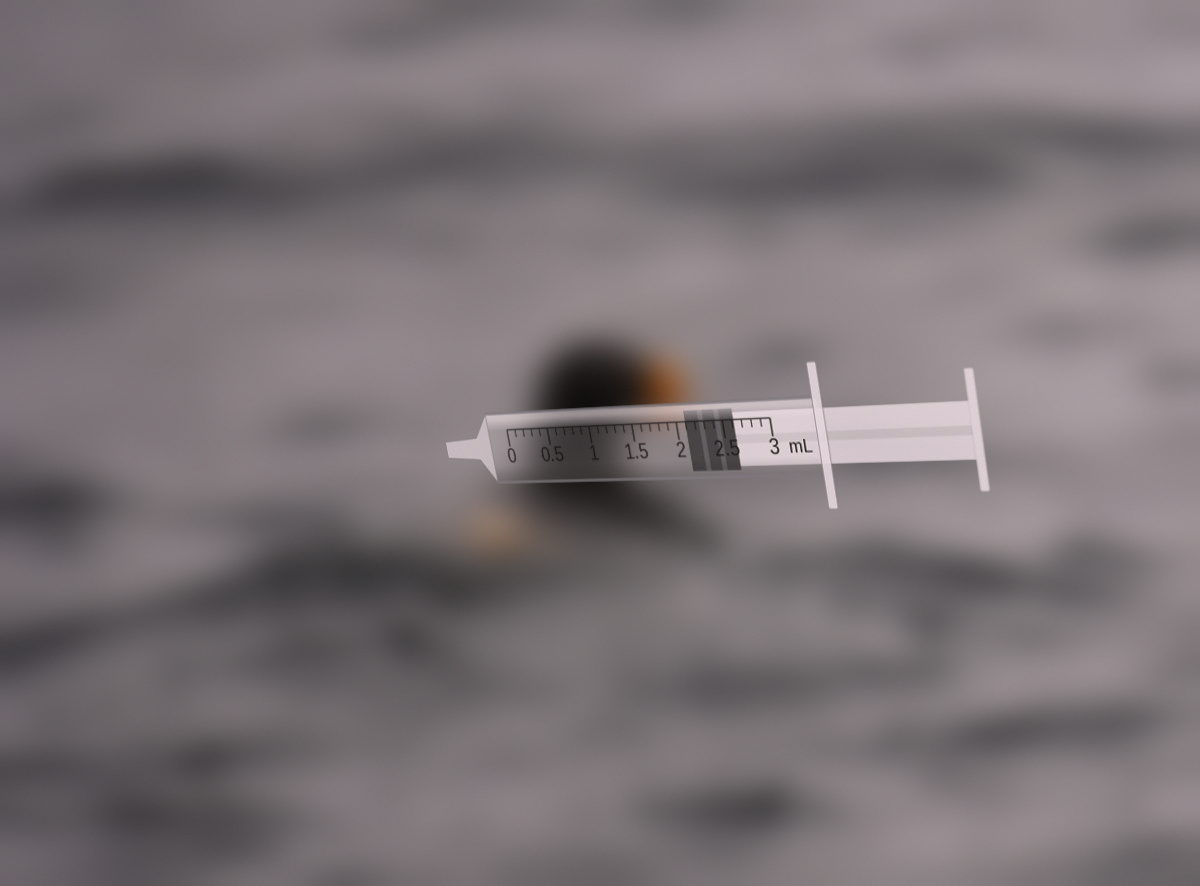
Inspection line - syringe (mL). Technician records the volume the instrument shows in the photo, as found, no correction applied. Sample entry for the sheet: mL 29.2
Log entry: mL 2.1
